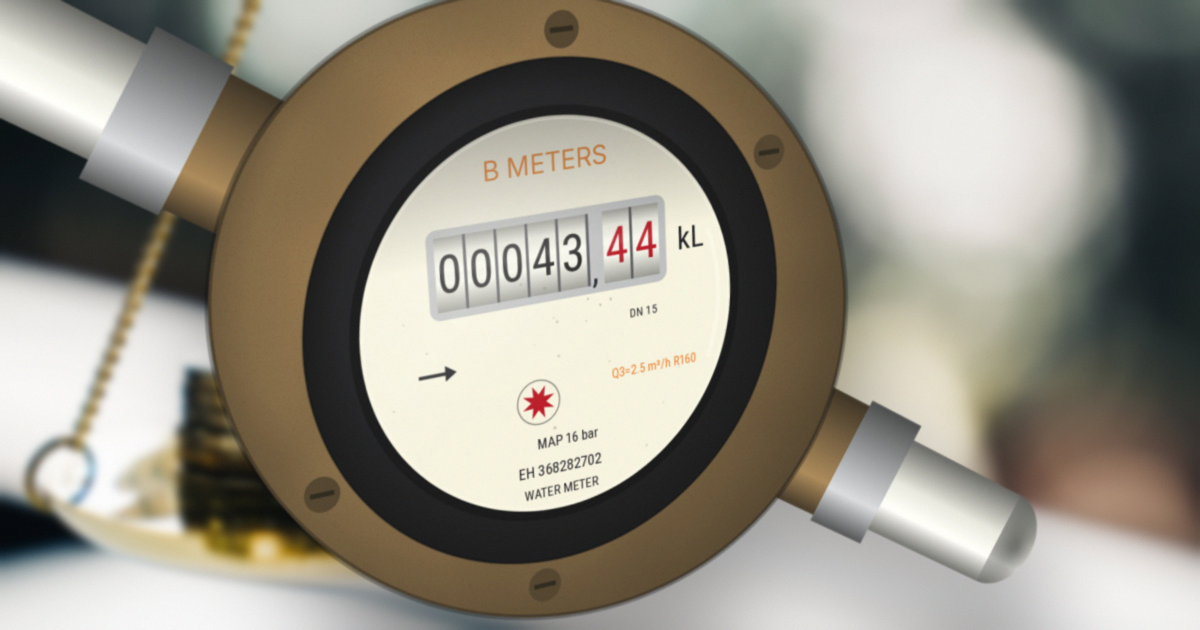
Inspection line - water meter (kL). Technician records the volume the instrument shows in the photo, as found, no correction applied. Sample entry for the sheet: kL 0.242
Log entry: kL 43.44
